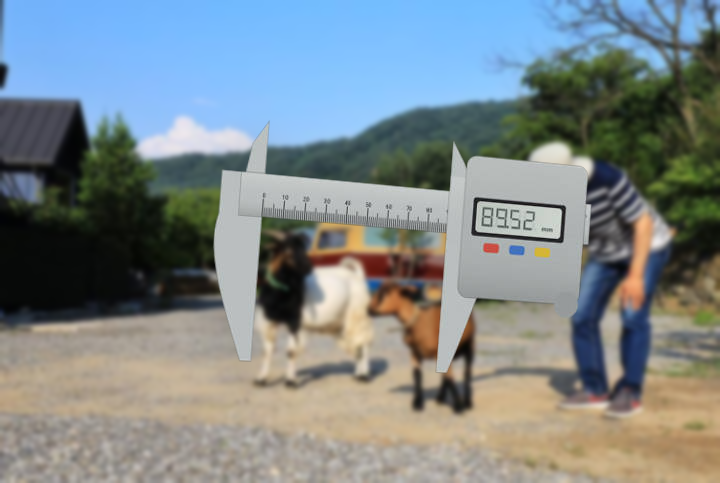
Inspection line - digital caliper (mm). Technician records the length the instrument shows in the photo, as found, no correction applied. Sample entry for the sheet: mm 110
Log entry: mm 89.52
